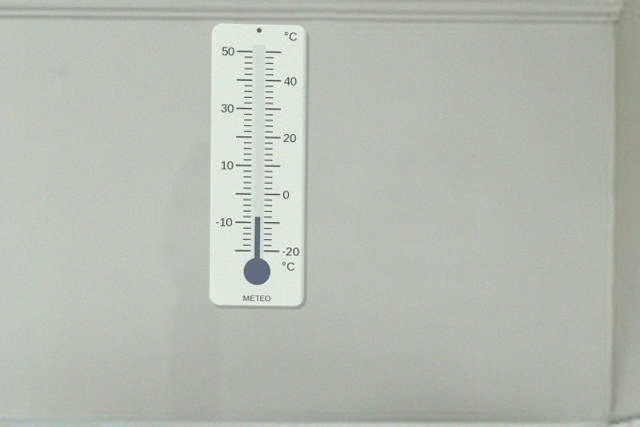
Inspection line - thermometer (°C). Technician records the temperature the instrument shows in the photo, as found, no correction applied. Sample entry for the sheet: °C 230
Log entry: °C -8
